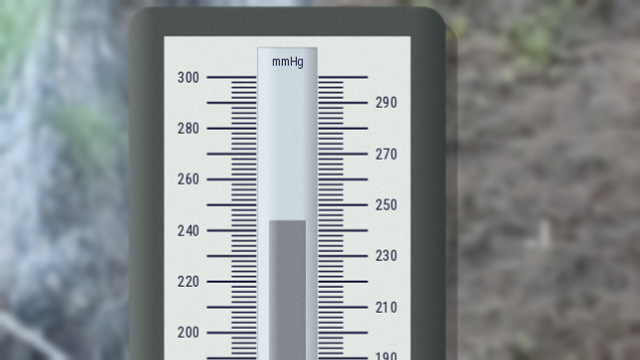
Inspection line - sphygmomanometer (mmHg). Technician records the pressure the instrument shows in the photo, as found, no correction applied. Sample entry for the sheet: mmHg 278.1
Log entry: mmHg 244
